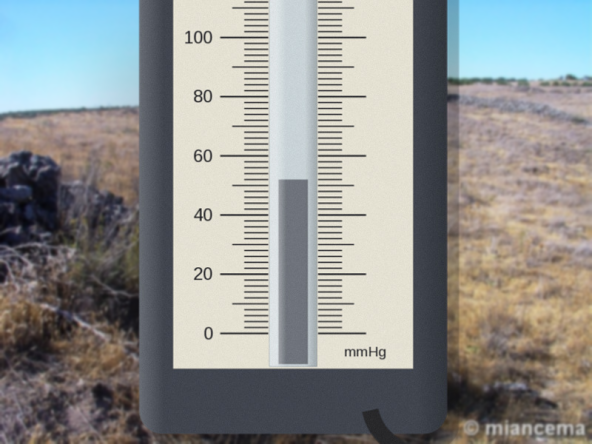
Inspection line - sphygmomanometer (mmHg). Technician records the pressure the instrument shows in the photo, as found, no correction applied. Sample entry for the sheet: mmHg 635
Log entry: mmHg 52
